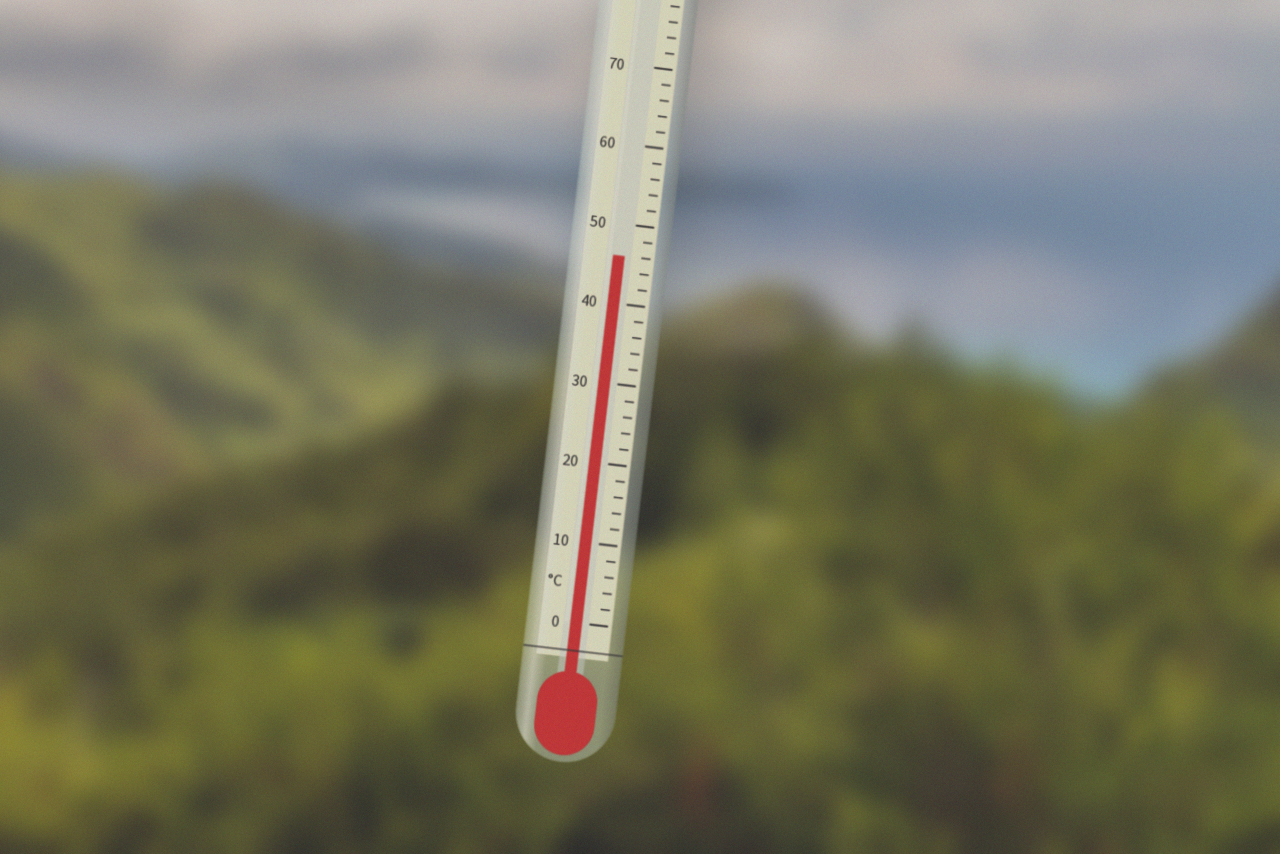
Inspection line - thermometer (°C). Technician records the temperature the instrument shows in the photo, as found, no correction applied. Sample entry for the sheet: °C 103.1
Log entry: °C 46
